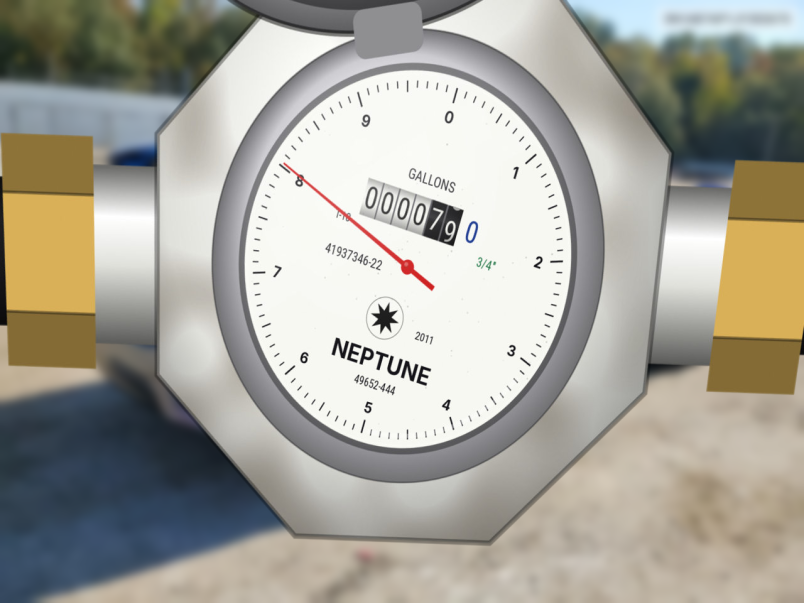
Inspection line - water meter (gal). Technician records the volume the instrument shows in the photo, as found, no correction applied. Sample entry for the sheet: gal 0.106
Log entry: gal 788.0
